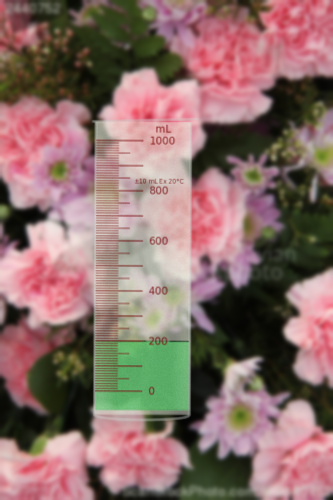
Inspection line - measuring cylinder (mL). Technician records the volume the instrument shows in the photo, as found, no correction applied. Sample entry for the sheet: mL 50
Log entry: mL 200
